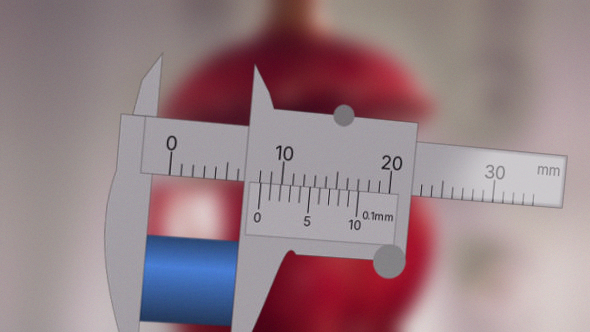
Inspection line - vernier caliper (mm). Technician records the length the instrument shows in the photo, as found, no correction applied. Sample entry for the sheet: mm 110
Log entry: mm 8.1
